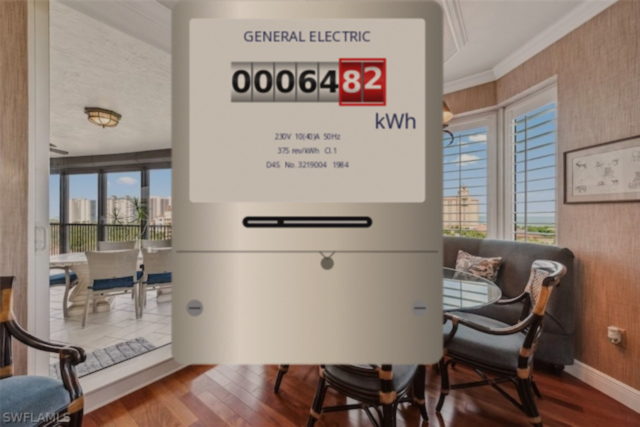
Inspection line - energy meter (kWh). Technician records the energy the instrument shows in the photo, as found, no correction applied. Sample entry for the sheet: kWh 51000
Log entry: kWh 64.82
